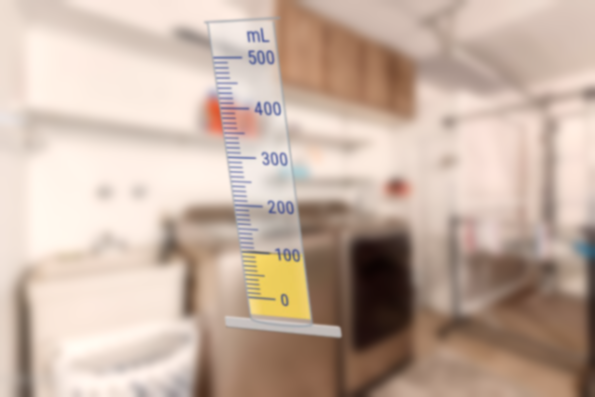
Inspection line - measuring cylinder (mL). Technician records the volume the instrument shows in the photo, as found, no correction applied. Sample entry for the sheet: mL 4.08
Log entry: mL 100
